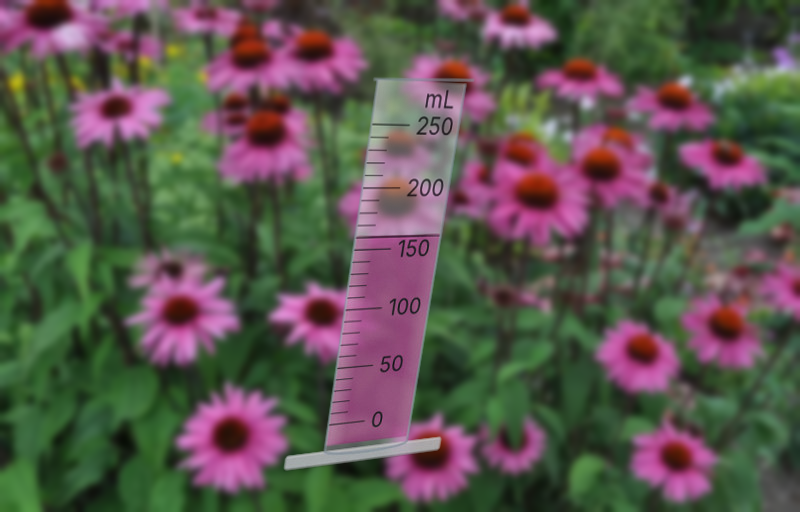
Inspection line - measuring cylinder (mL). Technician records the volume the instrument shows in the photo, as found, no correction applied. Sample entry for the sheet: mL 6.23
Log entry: mL 160
